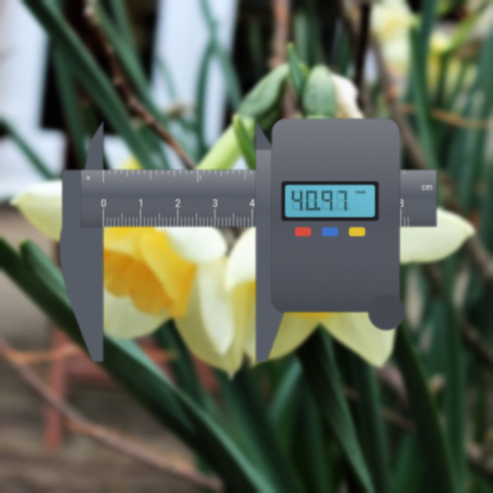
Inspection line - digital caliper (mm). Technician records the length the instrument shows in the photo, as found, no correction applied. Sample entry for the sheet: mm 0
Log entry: mm 40.97
